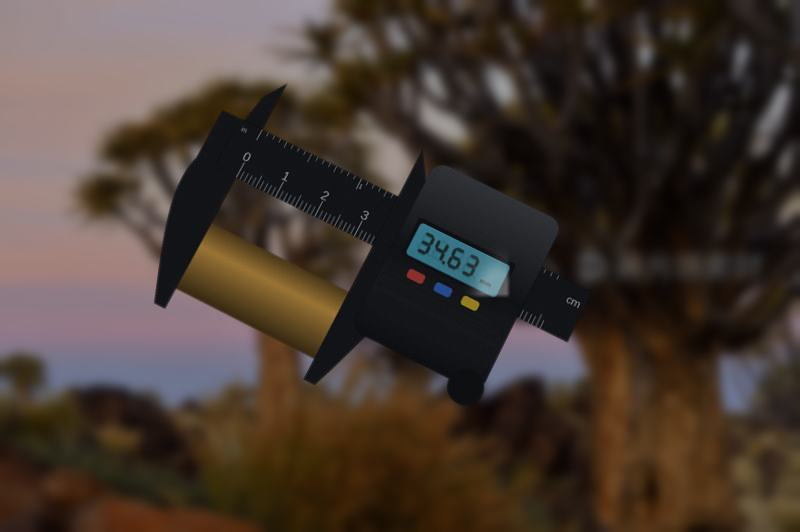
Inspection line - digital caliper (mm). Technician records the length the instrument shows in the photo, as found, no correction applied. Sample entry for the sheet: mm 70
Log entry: mm 34.63
